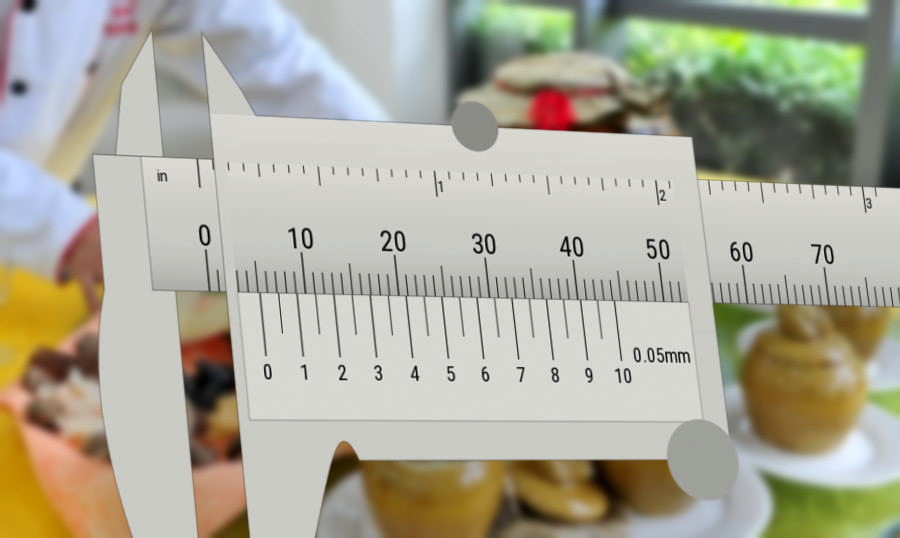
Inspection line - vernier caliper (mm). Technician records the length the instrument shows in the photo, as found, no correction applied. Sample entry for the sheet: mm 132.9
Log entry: mm 5.2
